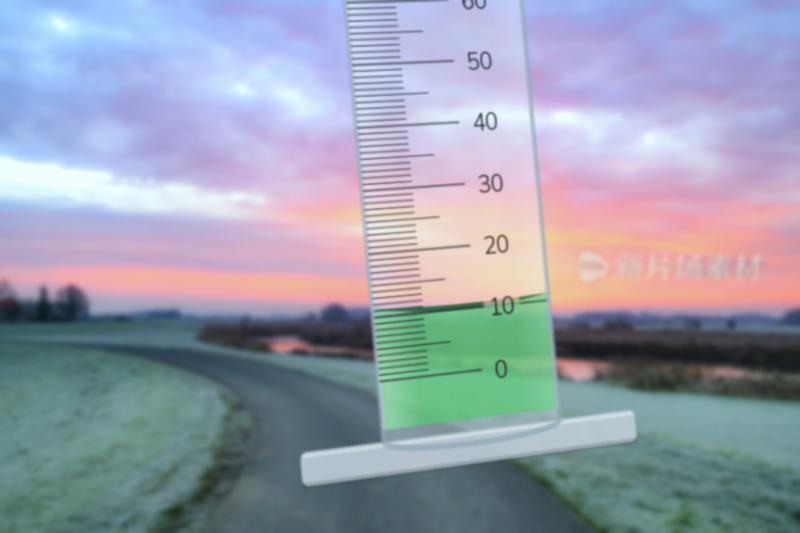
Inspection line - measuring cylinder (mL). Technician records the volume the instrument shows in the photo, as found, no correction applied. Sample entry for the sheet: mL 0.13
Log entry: mL 10
